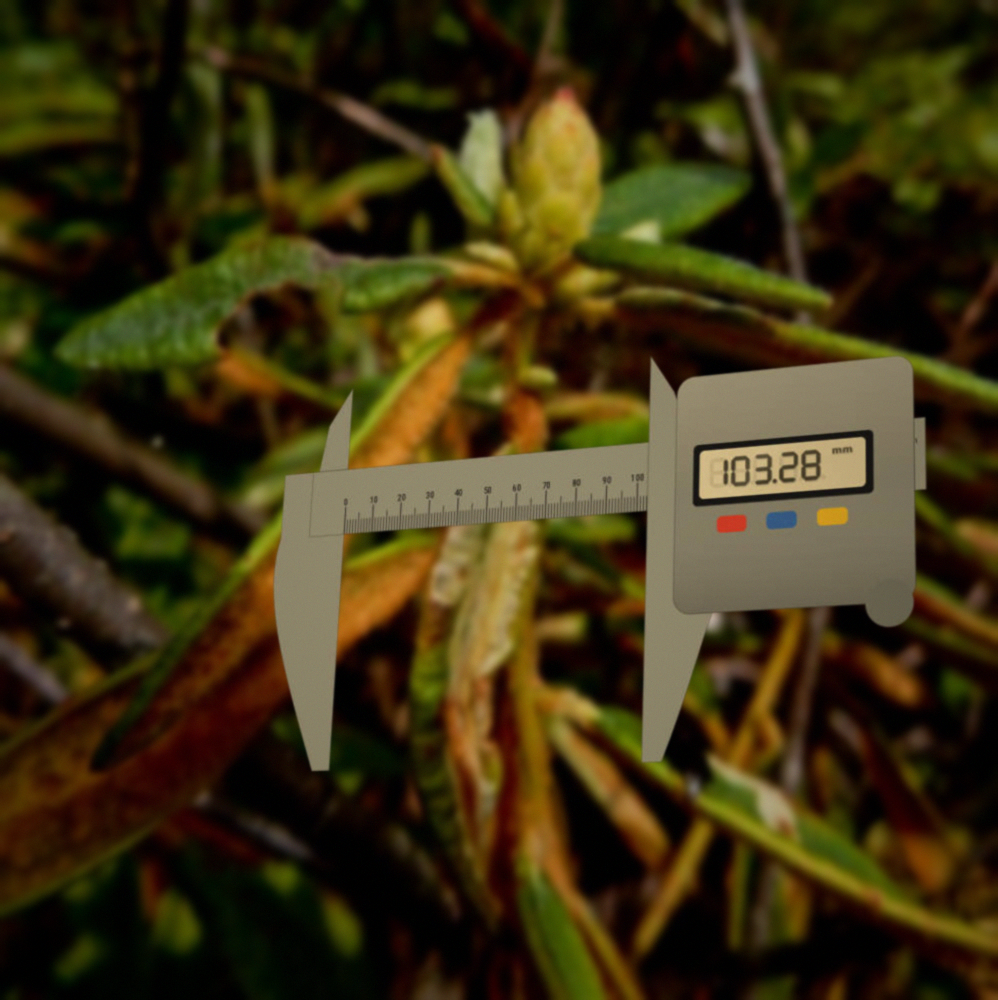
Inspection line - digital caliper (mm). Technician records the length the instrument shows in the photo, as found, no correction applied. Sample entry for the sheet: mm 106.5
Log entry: mm 103.28
